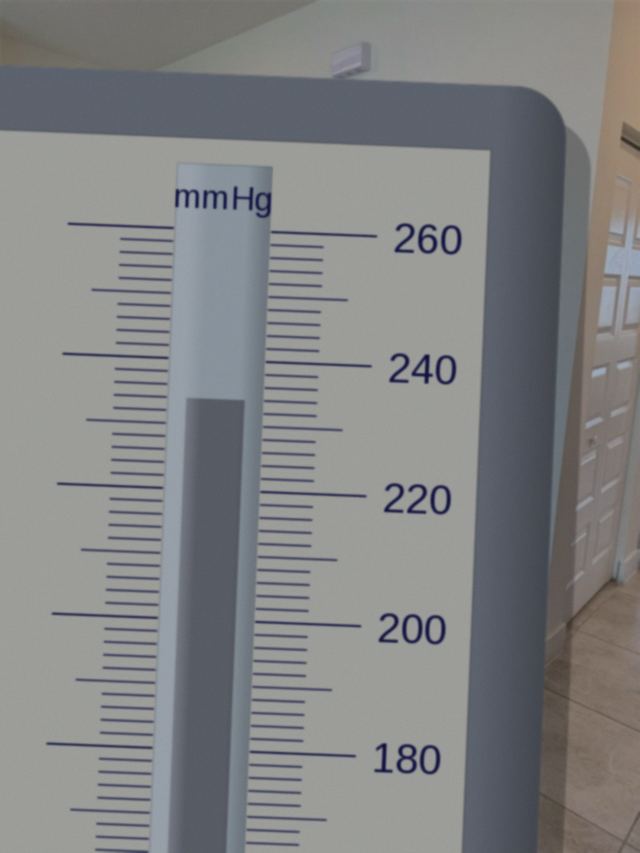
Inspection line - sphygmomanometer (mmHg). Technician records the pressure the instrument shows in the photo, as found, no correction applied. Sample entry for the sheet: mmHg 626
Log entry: mmHg 234
